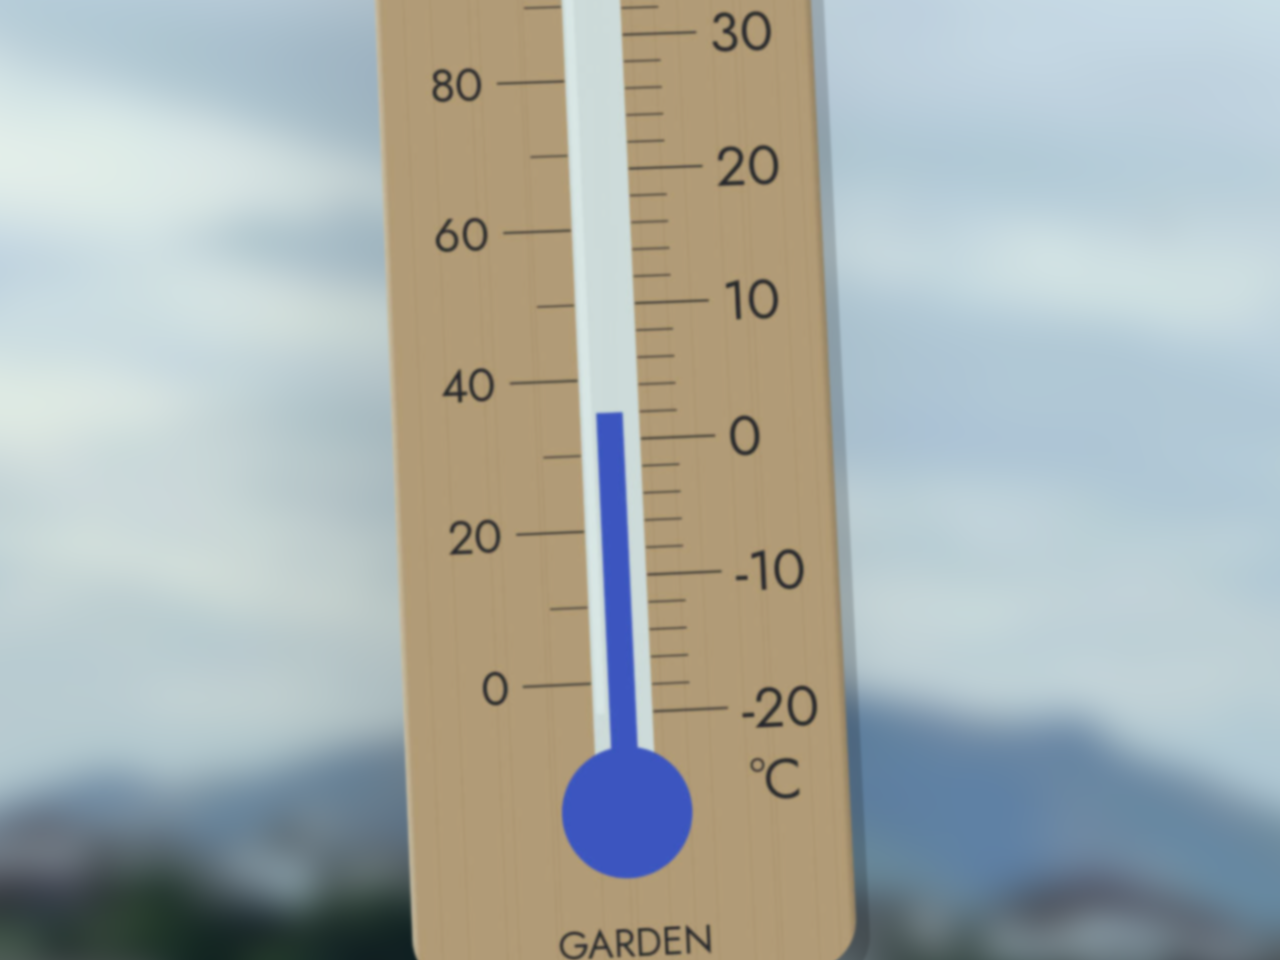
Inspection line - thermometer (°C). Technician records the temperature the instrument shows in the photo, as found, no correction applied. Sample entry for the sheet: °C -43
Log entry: °C 2
